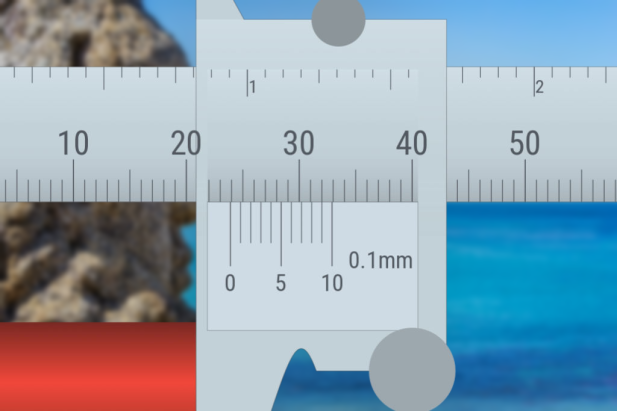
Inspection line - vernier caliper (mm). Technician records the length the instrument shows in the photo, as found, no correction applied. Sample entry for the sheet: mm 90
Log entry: mm 23.9
